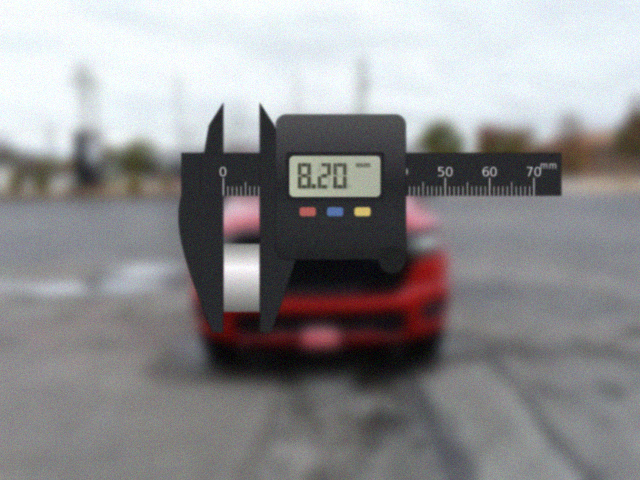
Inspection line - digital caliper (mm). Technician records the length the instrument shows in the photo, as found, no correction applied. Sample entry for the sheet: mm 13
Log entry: mm 8.20
